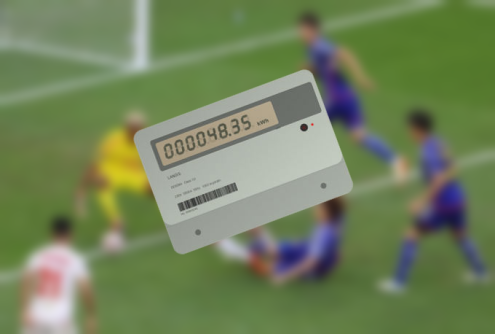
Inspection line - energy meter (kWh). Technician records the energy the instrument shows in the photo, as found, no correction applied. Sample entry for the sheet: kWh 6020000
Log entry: kWh 48.35
